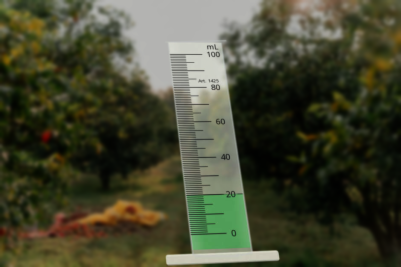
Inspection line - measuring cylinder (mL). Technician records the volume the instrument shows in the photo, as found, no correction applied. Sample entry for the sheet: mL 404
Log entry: mL 20
